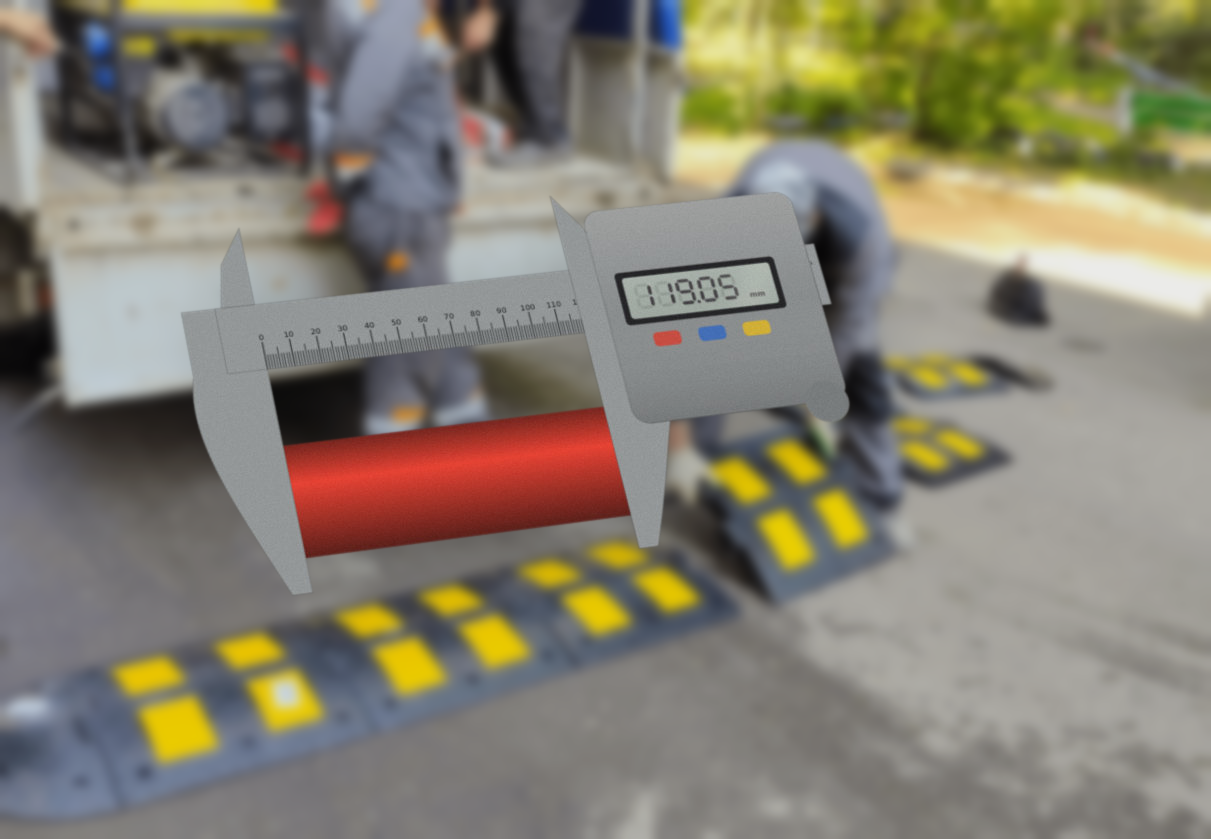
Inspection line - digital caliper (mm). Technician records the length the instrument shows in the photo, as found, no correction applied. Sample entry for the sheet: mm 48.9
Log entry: mm 119.05
